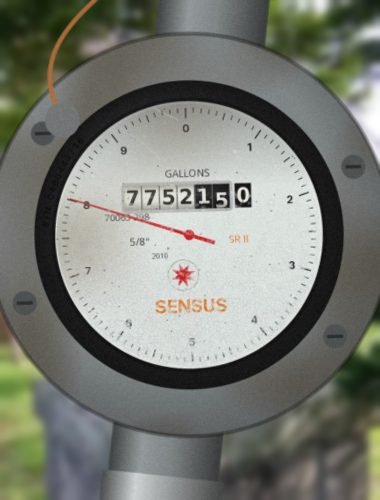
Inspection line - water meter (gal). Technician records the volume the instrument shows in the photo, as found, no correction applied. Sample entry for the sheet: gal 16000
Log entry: gal 7752148.0
